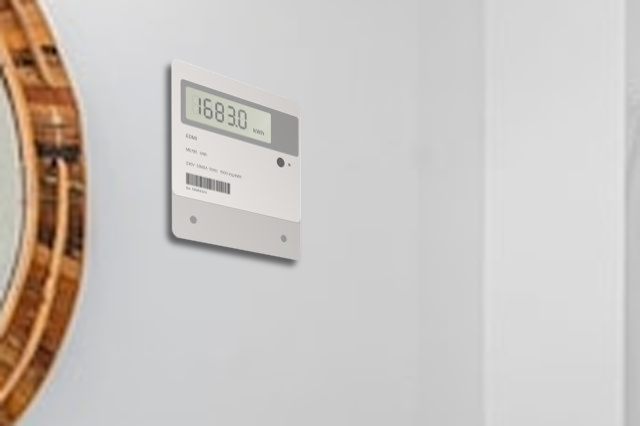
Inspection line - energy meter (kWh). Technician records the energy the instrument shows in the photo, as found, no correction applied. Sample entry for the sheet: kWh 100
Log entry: kWh 1683.0
